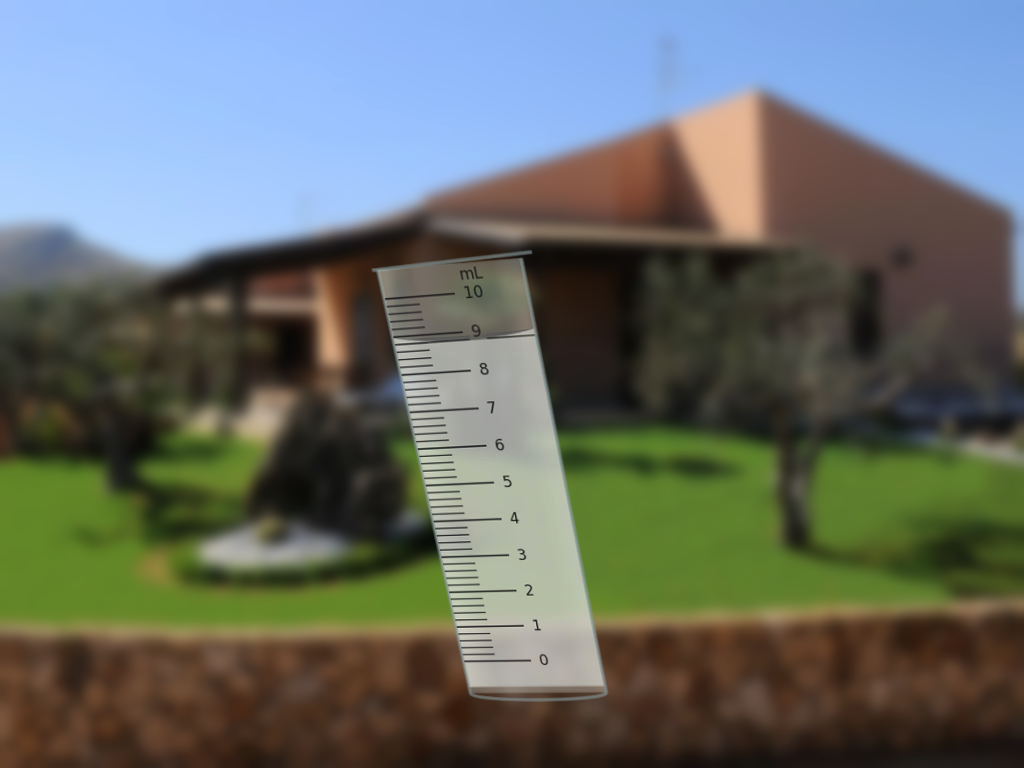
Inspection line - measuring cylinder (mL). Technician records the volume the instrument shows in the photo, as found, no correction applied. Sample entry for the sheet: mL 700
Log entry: mL 8.8
